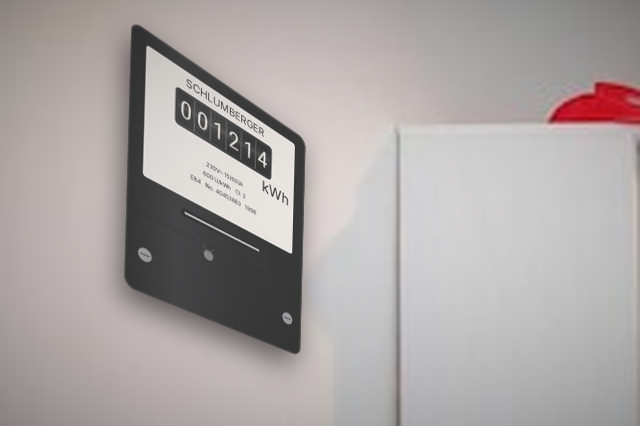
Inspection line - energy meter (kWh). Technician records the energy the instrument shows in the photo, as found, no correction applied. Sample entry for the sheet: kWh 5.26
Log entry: kWh 1214
